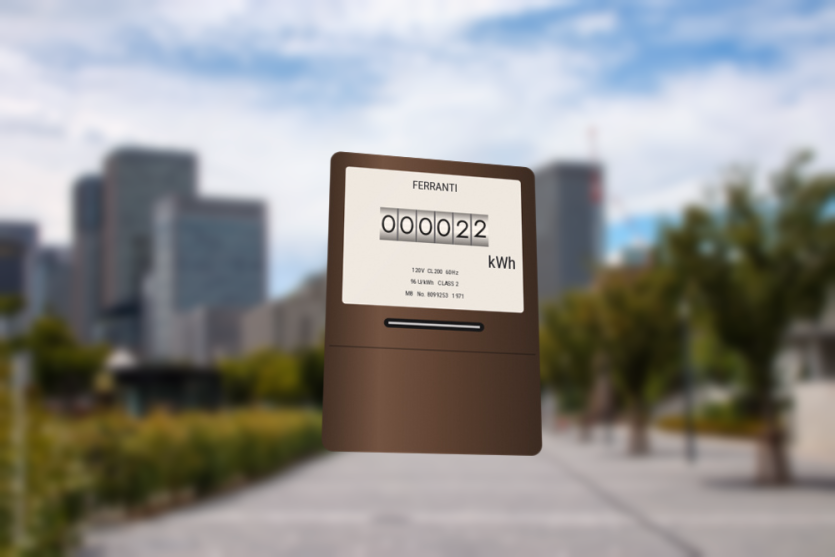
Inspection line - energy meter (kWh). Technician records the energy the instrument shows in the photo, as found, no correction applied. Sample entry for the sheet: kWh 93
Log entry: kWh 22
